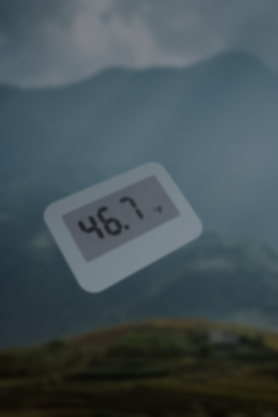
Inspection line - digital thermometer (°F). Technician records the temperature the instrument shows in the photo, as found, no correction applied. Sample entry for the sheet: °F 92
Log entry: °F 46.7
